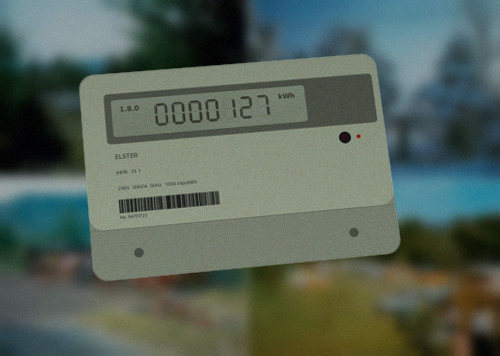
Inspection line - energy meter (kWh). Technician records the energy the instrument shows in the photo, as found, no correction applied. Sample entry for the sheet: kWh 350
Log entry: kWh 127
